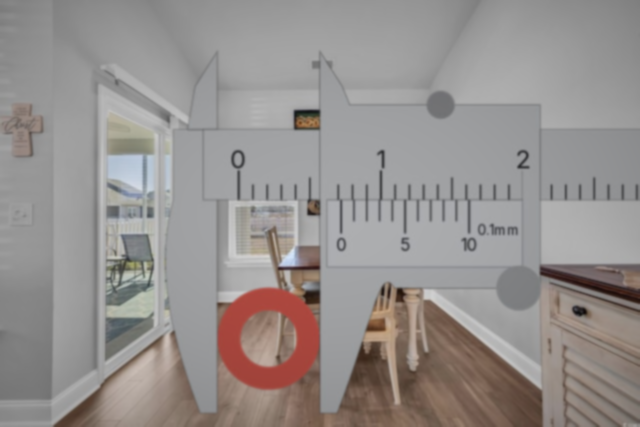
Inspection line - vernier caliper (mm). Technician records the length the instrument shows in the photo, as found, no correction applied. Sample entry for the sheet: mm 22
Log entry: mm 7.2
